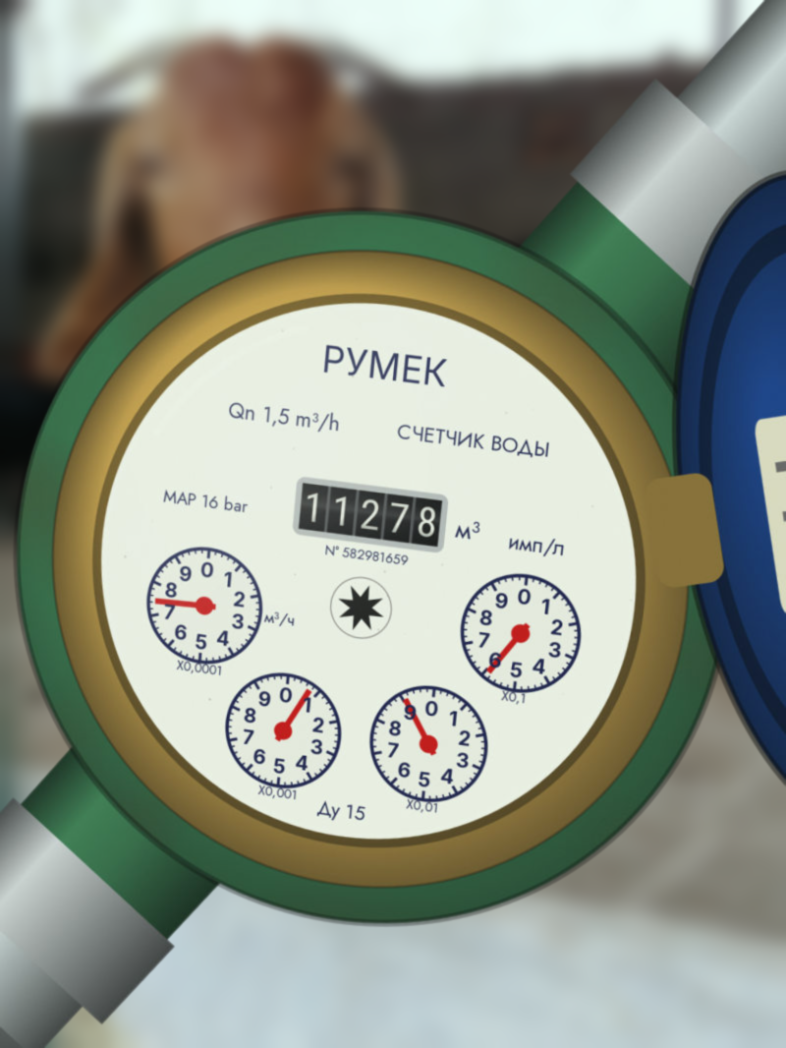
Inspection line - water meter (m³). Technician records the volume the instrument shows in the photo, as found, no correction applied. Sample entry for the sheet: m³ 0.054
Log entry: m³ 11278.5907
